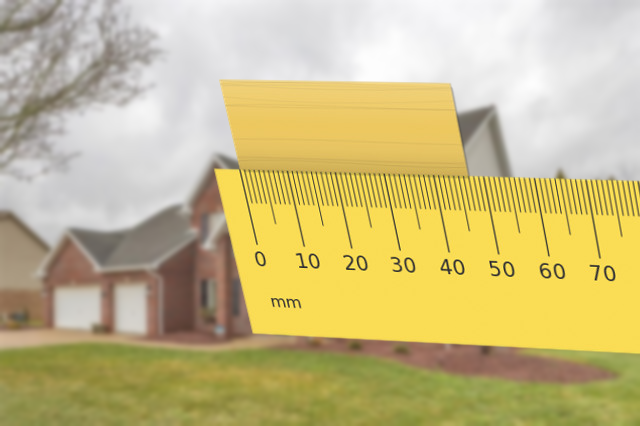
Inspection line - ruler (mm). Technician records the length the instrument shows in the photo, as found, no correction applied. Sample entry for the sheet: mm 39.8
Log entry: mm 47
